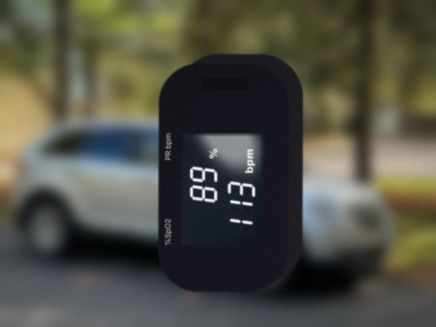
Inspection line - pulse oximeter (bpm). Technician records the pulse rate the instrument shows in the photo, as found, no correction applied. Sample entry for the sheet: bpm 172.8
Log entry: bpm 113
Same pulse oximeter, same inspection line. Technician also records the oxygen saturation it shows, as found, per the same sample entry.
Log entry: % 89
